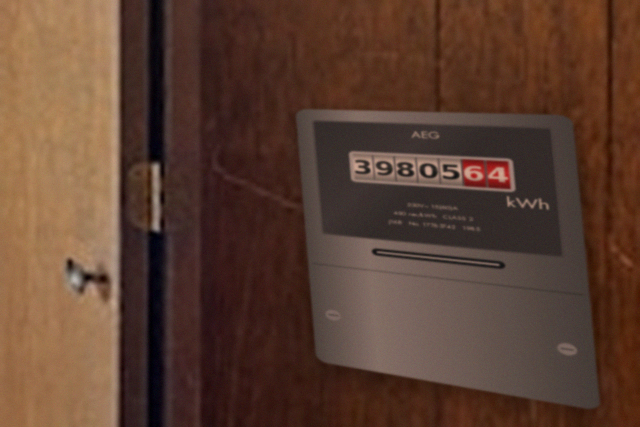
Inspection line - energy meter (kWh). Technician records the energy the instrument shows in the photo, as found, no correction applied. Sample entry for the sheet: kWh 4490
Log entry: kWh 39805.64
